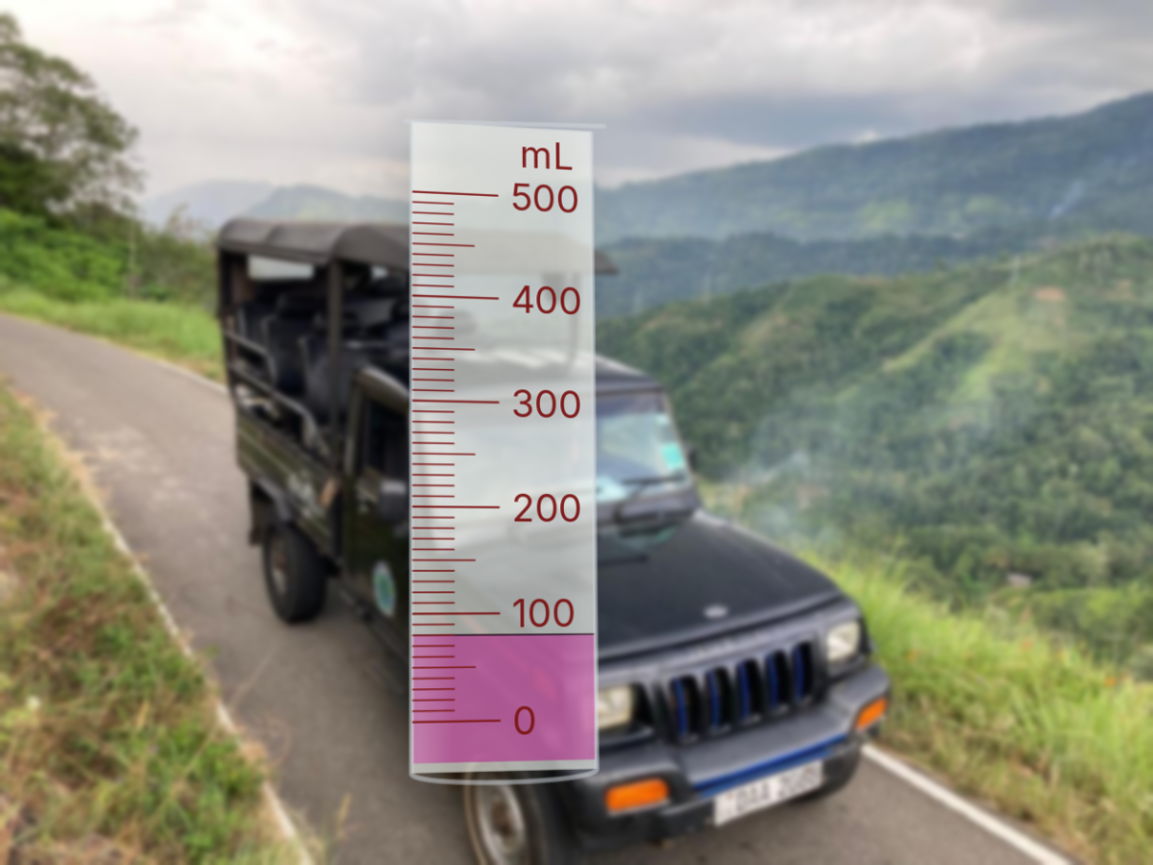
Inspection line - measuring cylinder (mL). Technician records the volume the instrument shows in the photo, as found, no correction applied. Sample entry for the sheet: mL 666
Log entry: mL 80
